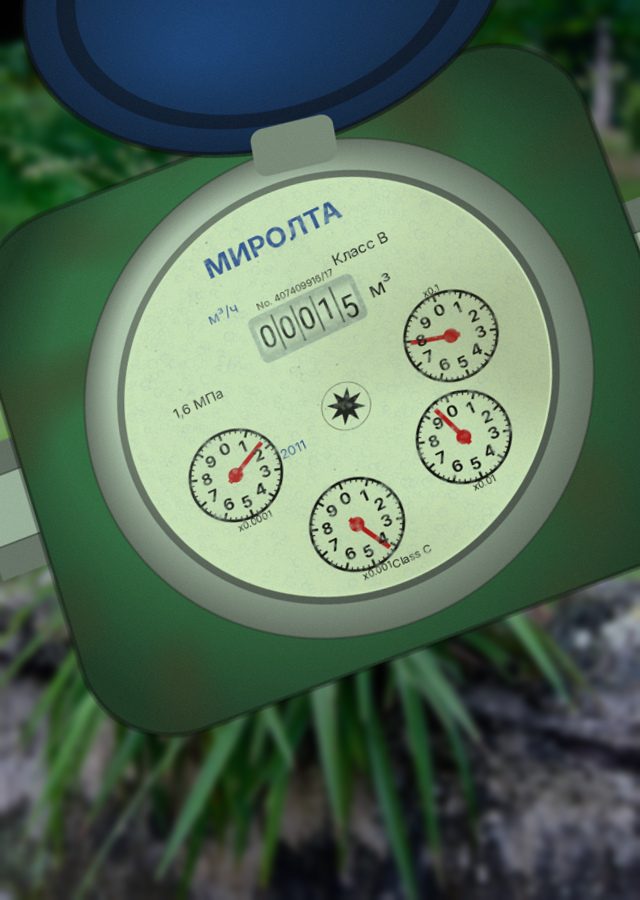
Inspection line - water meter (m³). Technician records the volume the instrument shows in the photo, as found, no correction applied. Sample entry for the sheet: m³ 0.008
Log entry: m³ 14.7941
